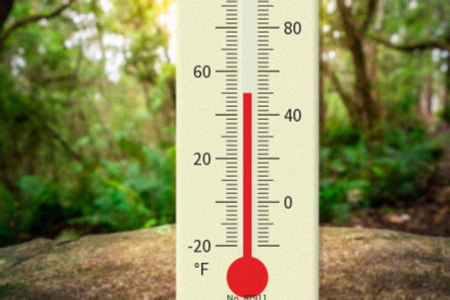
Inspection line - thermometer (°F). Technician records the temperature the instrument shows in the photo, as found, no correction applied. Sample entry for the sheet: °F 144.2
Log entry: °F 50
